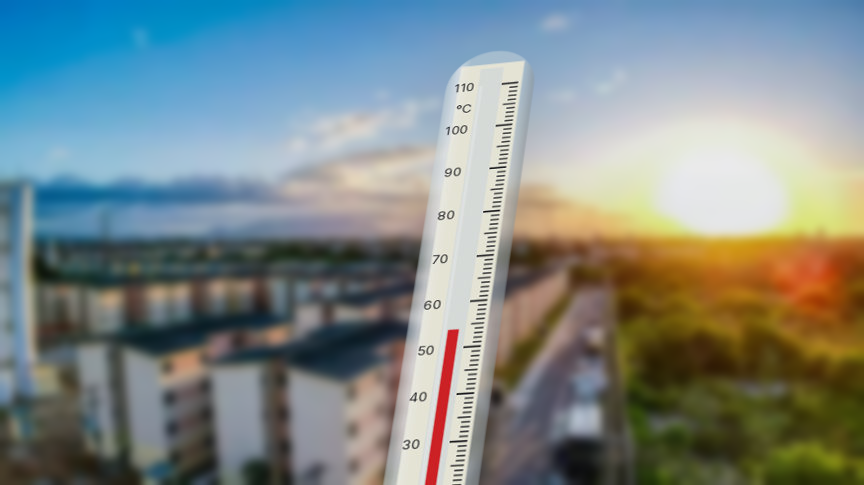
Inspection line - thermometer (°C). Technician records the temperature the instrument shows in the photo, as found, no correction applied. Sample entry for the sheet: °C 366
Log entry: °C 54
